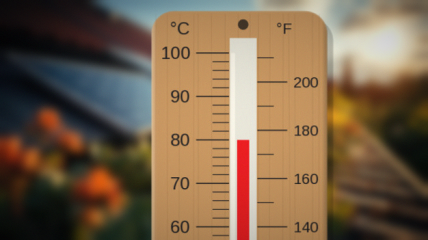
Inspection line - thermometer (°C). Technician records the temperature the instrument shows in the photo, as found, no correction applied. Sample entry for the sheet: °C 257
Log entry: °C 80
